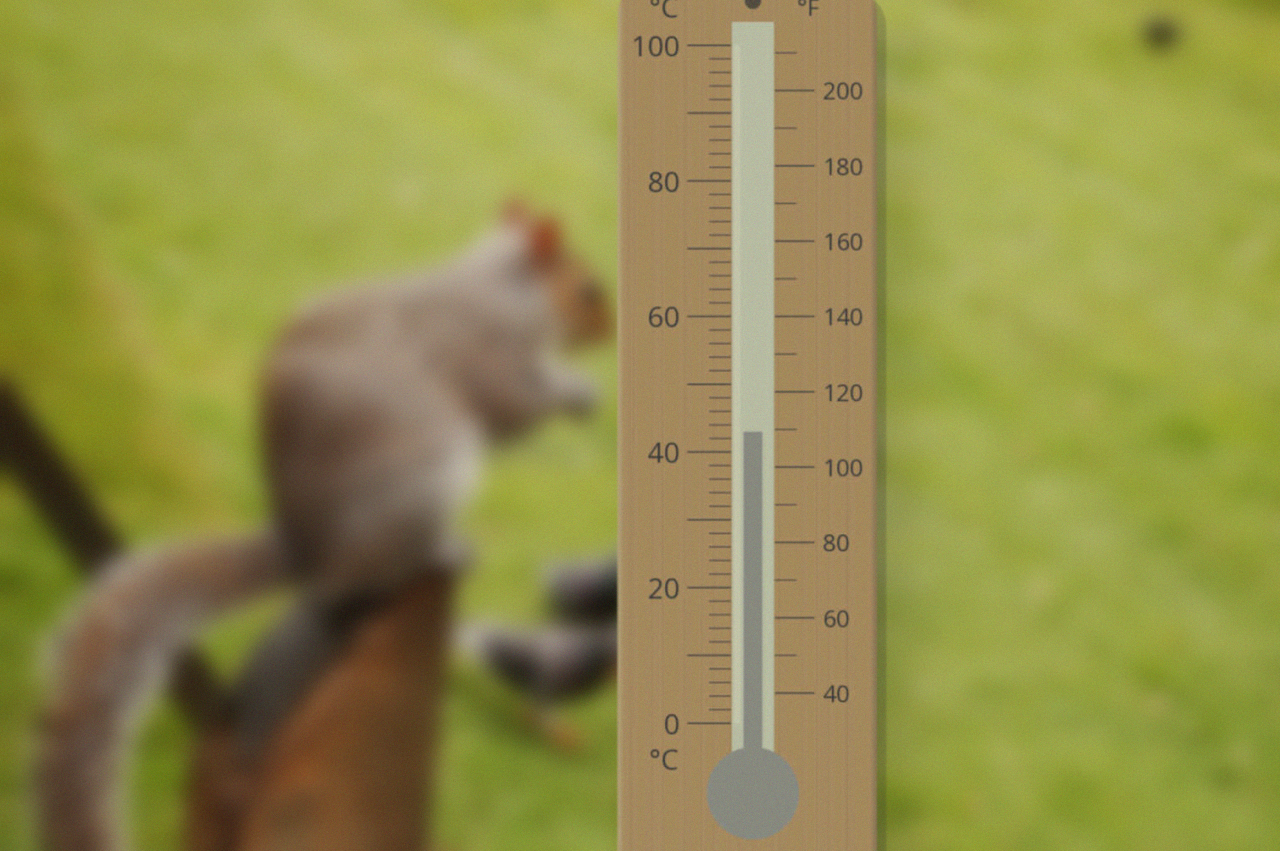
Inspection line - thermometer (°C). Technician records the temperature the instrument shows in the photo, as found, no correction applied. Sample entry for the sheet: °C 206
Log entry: °C 43
